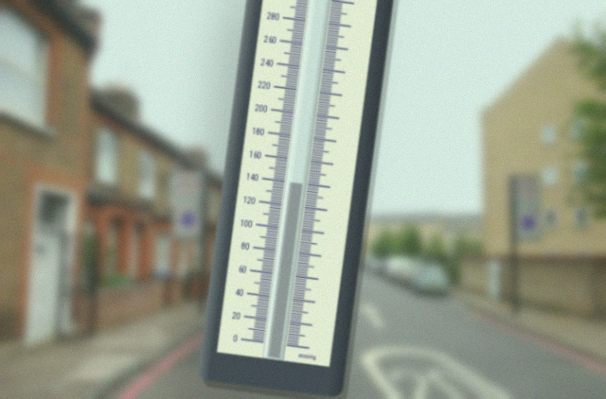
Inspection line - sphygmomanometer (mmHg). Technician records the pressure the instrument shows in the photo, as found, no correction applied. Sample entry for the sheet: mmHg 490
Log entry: mmHg 140
